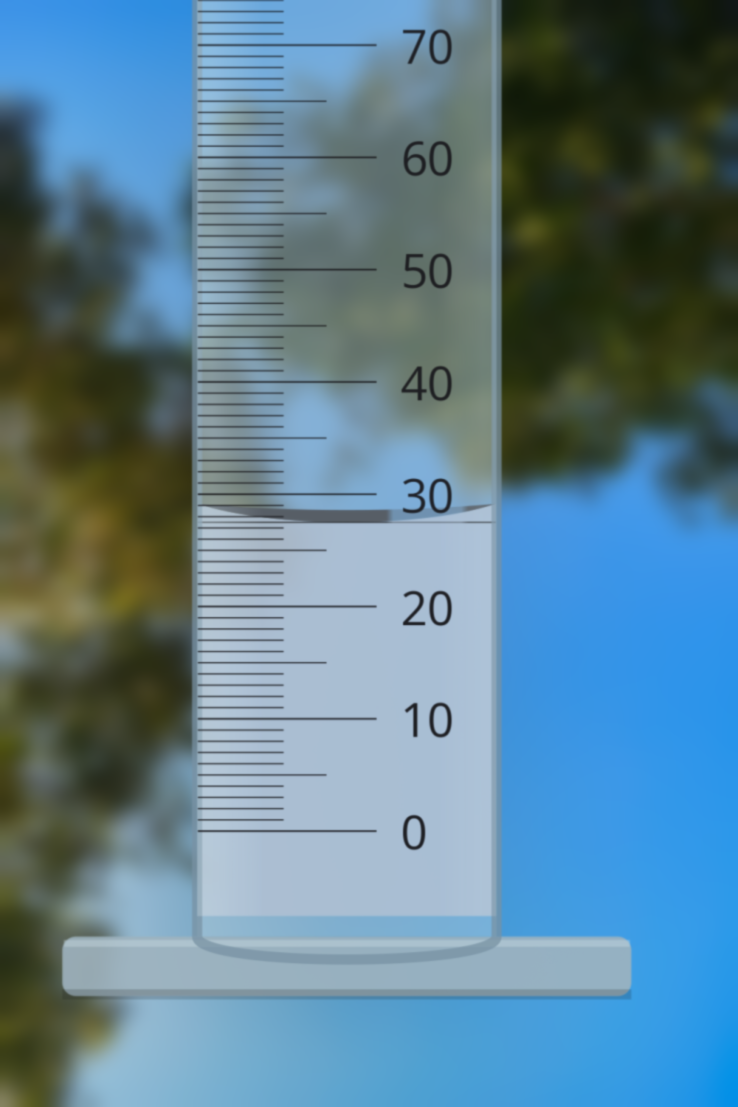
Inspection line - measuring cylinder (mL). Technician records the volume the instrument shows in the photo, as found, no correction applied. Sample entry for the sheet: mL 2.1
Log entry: mL 27.5
